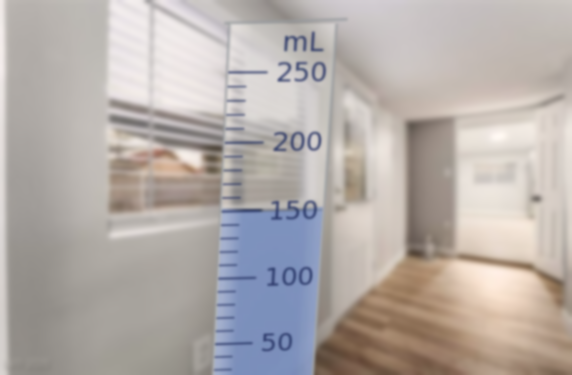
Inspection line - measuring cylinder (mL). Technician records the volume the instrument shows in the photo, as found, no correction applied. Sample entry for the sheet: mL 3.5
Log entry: mL 150
